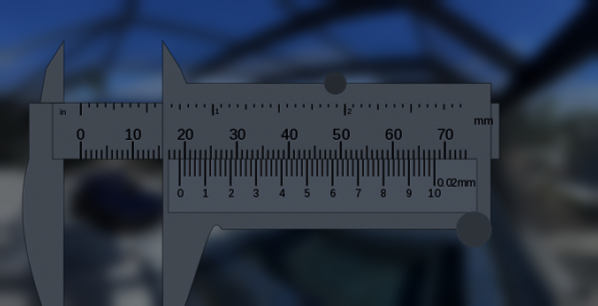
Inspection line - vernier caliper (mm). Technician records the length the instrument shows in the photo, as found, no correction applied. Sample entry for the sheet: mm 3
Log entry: mm 19.0
